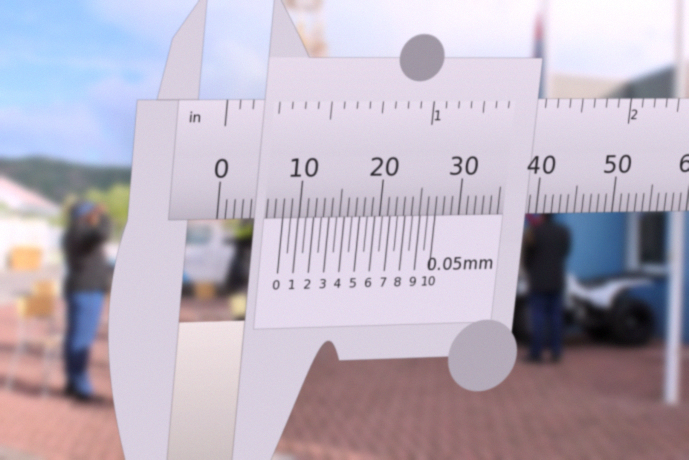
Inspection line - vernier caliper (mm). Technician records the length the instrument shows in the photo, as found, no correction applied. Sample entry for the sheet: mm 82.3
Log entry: mm 8.0
